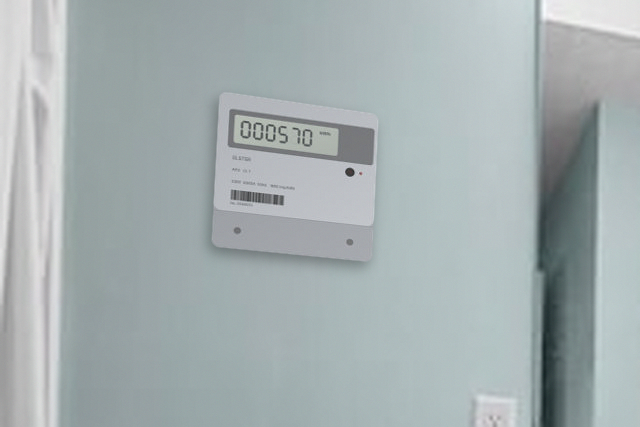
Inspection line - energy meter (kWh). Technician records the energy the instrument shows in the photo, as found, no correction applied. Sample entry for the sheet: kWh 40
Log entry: kWh 570
